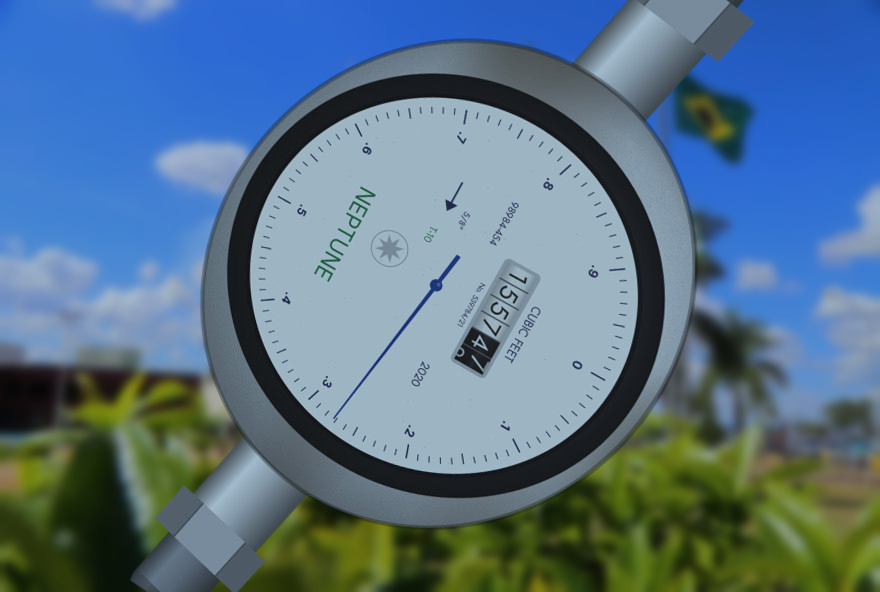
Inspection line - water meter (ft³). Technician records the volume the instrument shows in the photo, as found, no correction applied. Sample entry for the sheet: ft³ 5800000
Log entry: ft³ 155747.27
